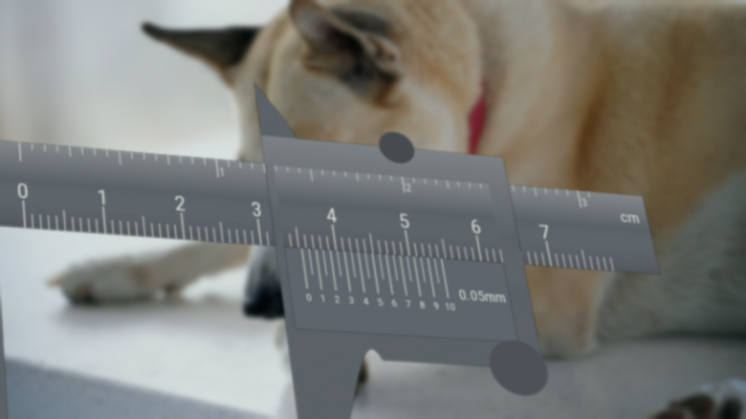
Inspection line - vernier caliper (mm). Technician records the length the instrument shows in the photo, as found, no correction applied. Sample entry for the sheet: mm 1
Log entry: mm 35.4
